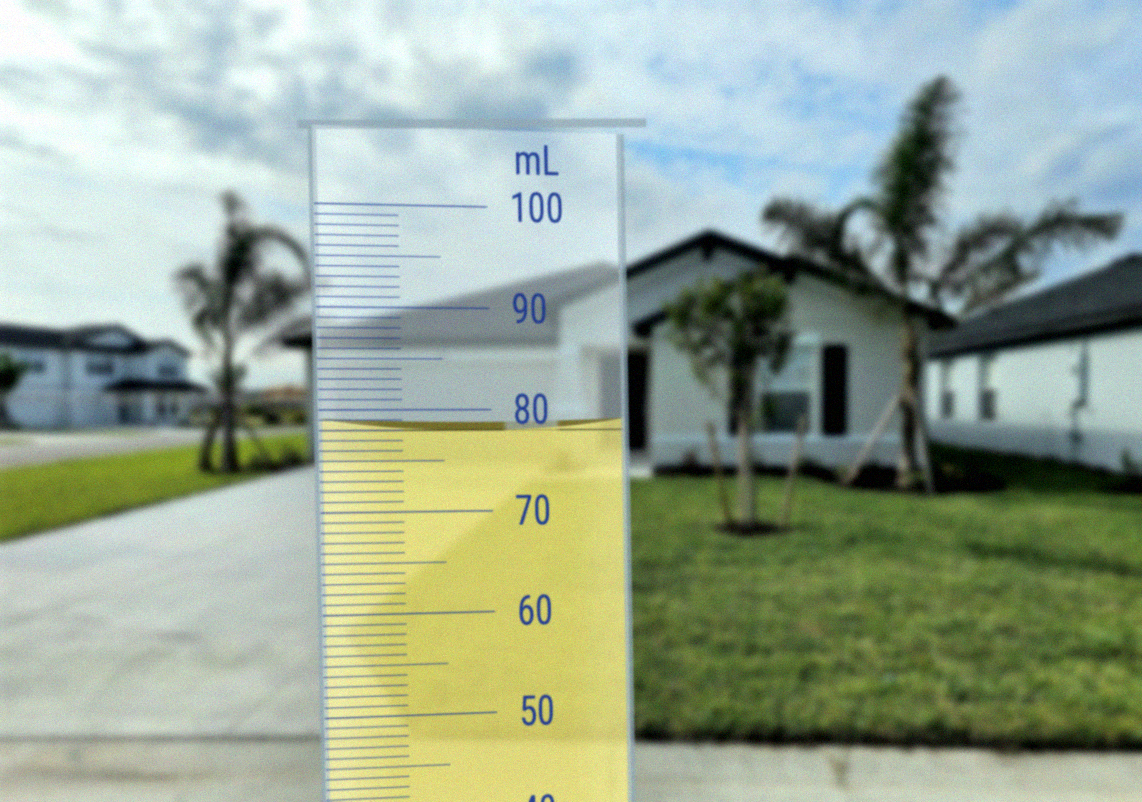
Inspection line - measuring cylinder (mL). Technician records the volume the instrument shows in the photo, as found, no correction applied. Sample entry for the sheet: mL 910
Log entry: mL 78
